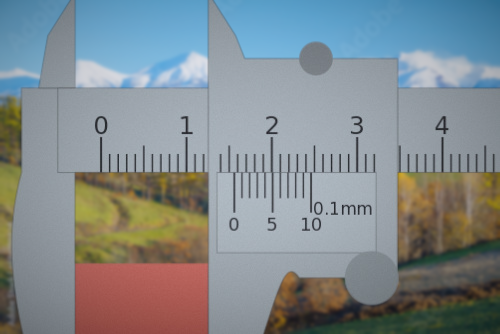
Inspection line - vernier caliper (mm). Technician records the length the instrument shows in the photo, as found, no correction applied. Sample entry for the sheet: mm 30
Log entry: mm 15.6
